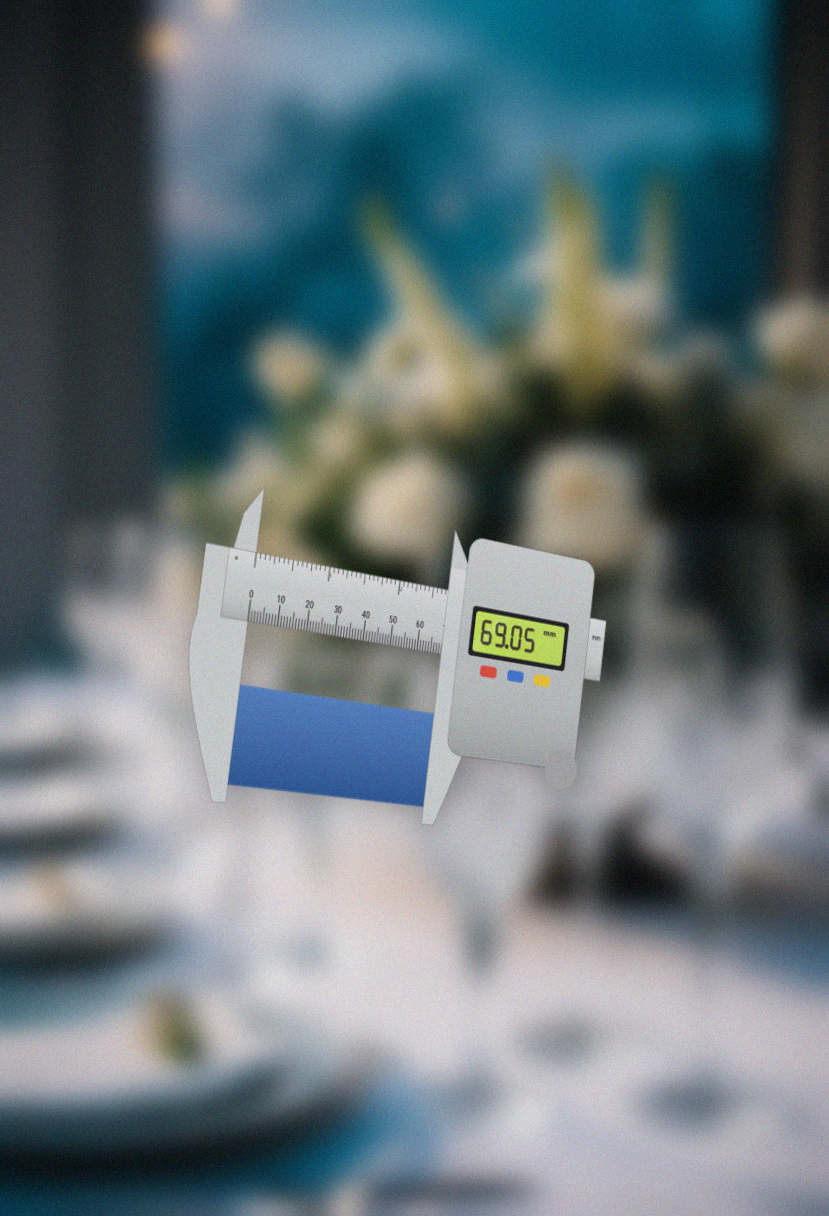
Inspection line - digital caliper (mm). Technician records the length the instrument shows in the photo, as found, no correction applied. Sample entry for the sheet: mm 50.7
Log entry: mm 69.05
